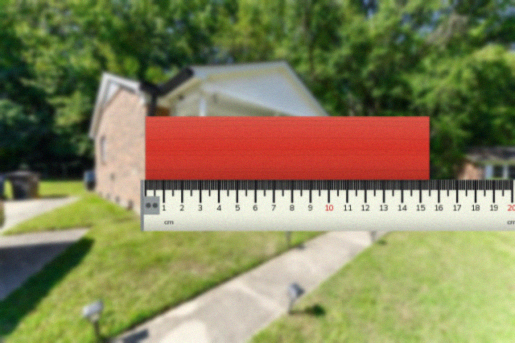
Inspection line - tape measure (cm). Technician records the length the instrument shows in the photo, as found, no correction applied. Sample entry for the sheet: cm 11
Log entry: cm 15.5
